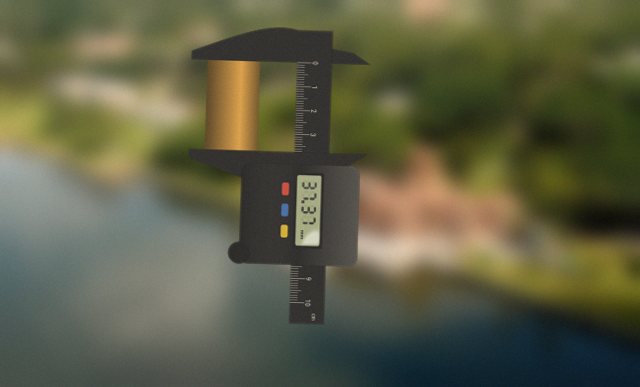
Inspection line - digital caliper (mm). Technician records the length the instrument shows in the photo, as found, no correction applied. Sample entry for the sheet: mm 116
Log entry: mm 37.37
